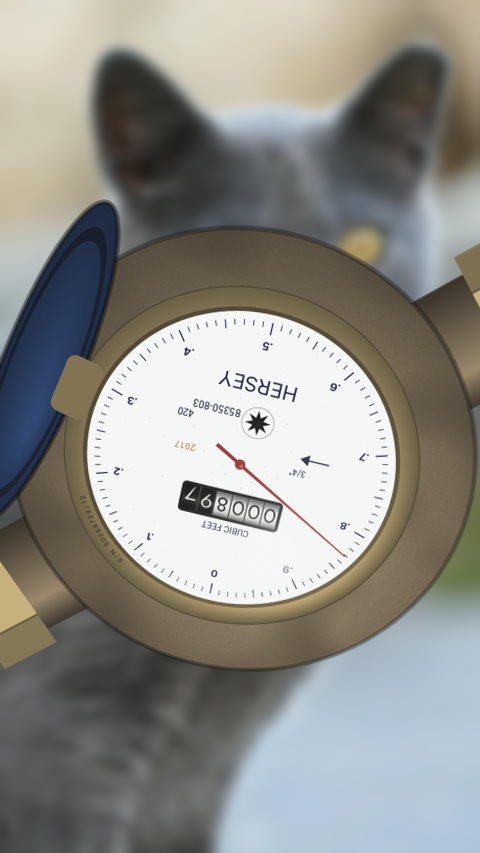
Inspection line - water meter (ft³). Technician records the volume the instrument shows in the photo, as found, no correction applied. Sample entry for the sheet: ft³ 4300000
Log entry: ft³ 896.83
